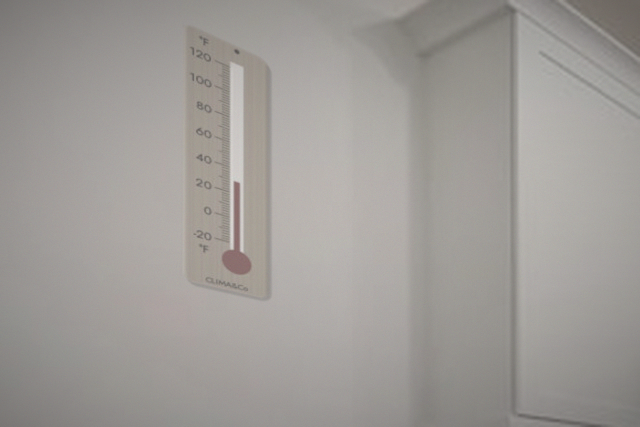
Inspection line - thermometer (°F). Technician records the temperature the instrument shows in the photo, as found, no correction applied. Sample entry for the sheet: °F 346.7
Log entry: °F 30
